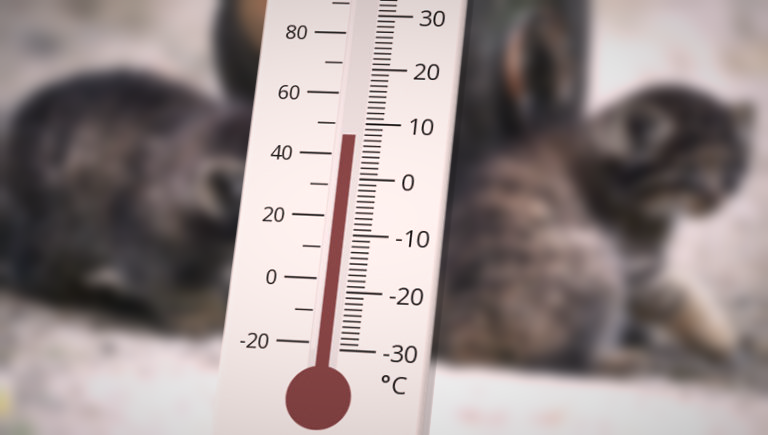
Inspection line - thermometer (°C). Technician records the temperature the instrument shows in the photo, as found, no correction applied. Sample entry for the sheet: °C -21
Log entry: °C 8
